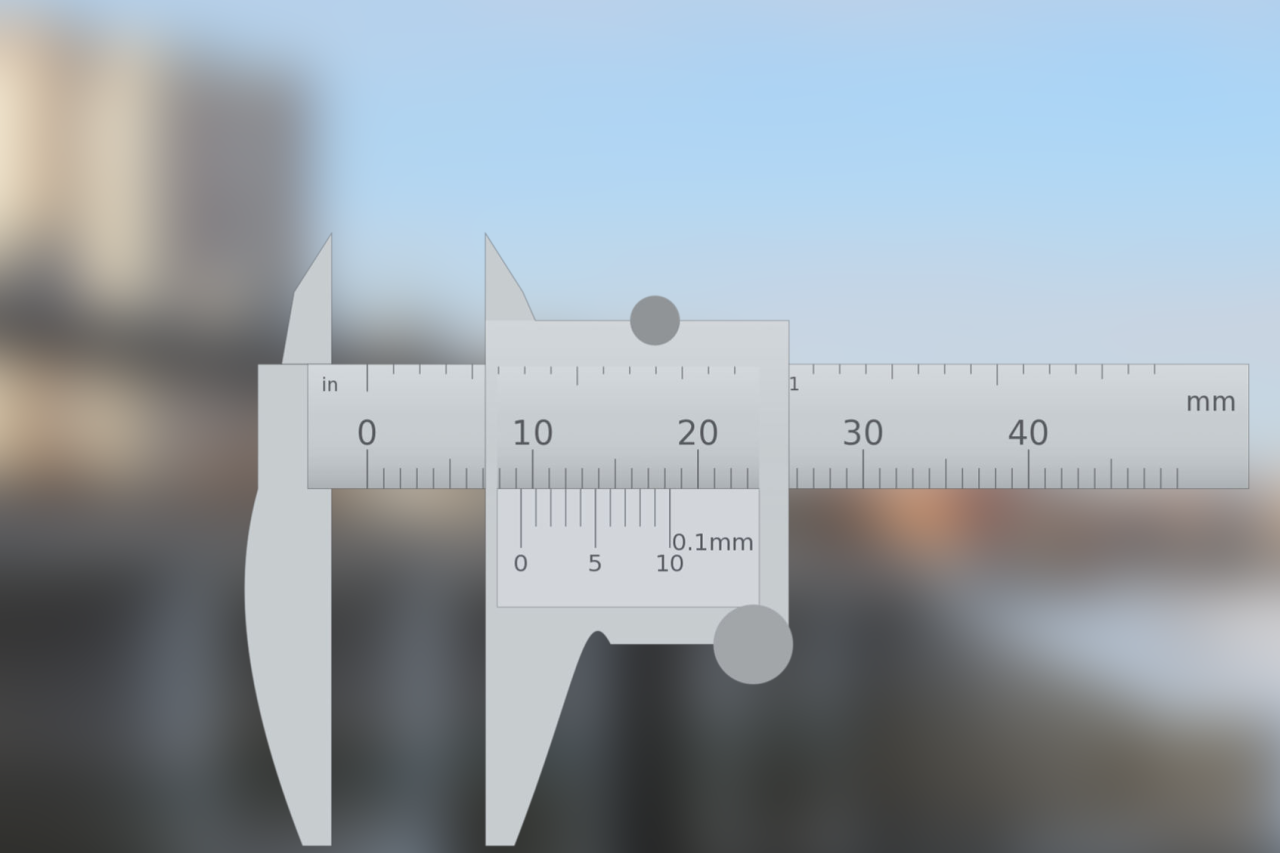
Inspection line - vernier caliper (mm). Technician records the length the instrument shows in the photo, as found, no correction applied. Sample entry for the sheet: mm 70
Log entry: mm 9.3
